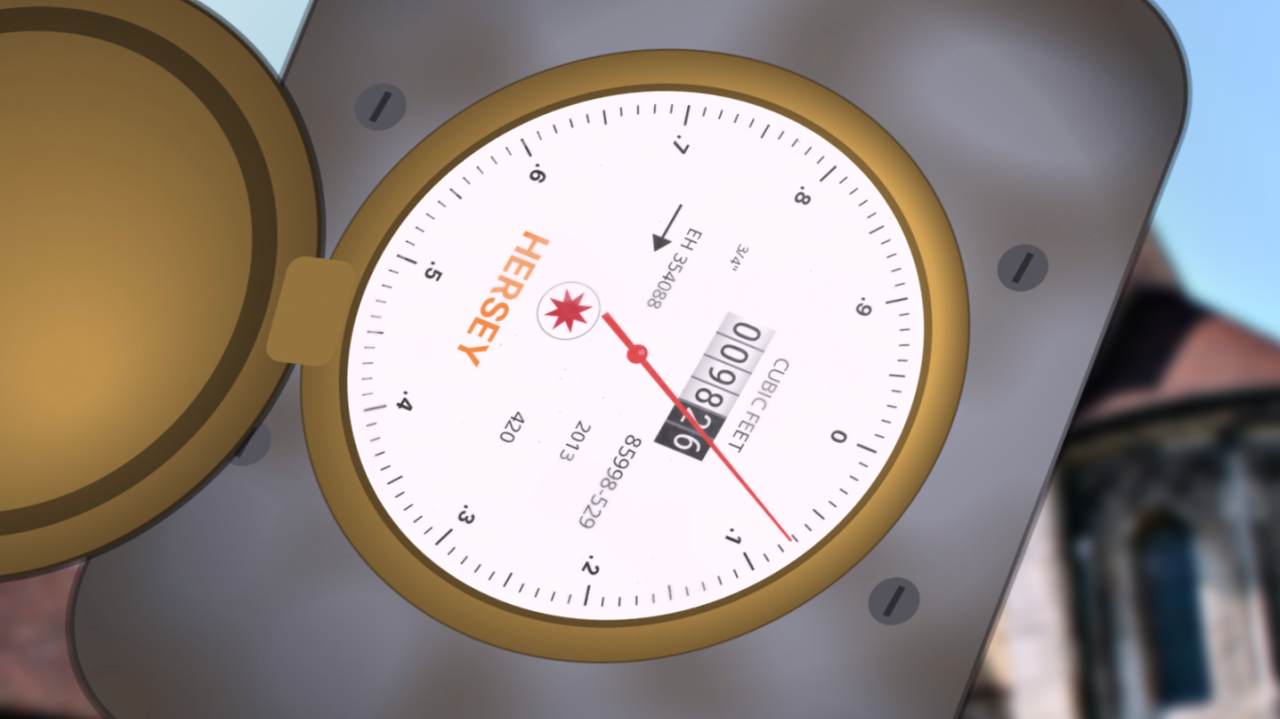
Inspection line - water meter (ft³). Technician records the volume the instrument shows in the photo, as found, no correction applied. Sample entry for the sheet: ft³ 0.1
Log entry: ft³ 9826.07
